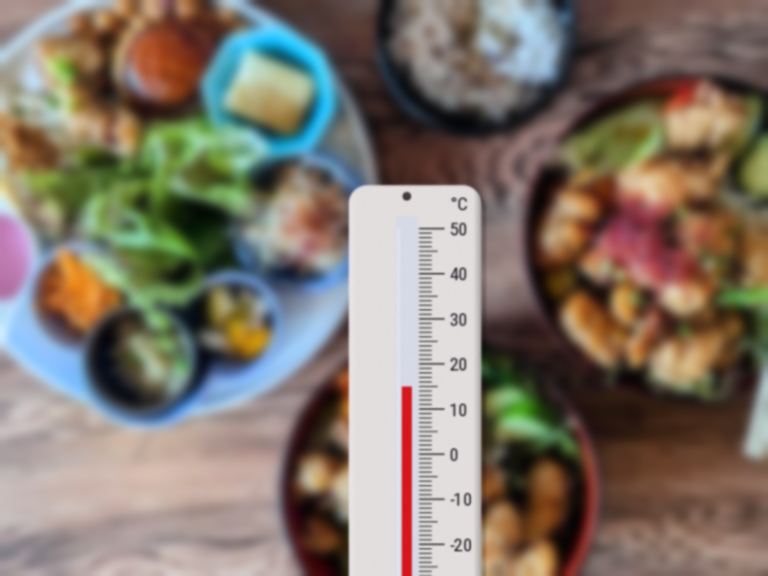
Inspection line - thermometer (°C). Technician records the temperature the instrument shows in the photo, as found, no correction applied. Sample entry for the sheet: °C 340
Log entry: °C 15
